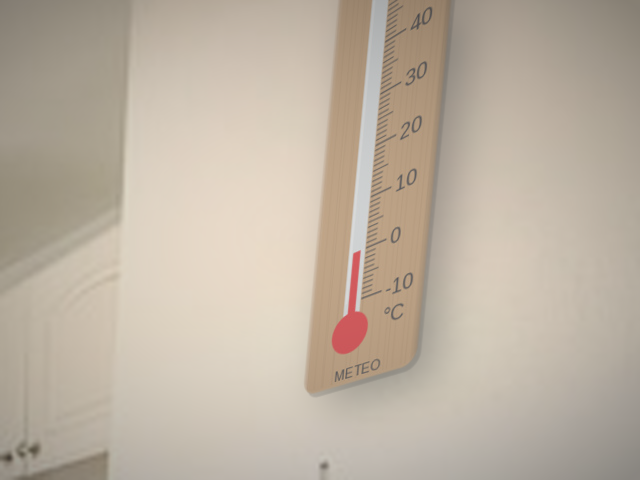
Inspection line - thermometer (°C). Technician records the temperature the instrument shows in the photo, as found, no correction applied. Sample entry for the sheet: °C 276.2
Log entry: °C 0
